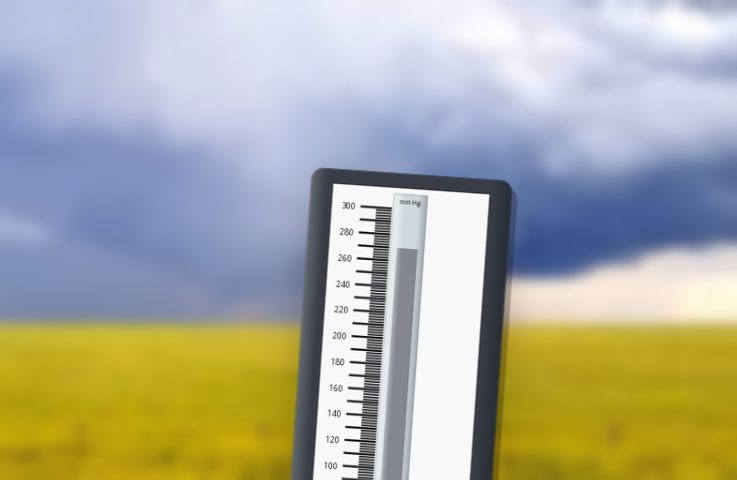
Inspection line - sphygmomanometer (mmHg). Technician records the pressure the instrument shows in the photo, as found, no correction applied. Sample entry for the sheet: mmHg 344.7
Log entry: mmHg 270
